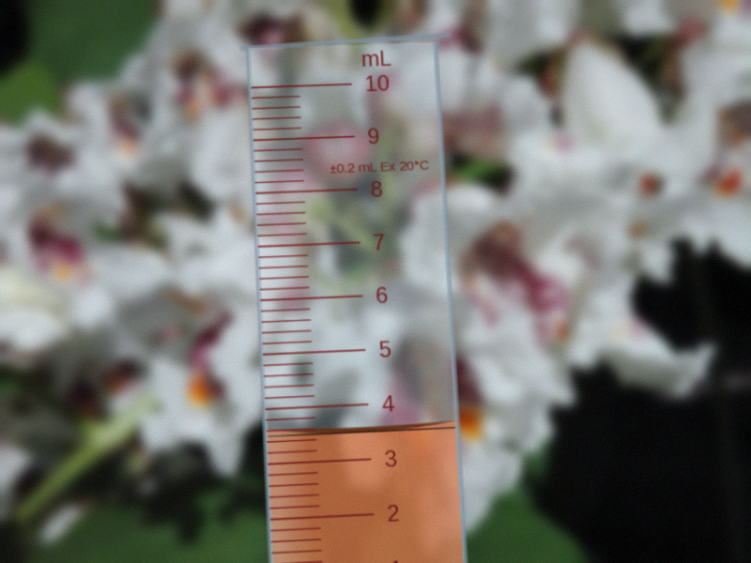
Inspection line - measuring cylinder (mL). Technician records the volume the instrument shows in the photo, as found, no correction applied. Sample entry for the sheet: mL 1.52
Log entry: mL 3.5
